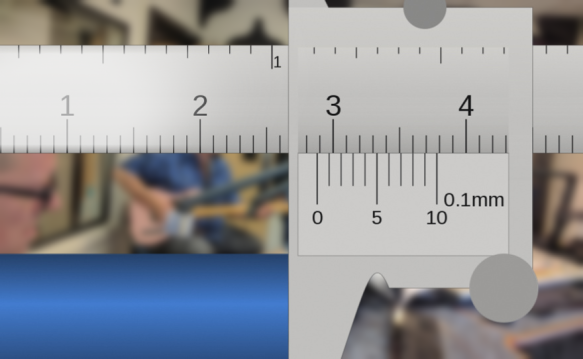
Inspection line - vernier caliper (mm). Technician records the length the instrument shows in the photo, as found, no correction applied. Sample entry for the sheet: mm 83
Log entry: mm 28.8
